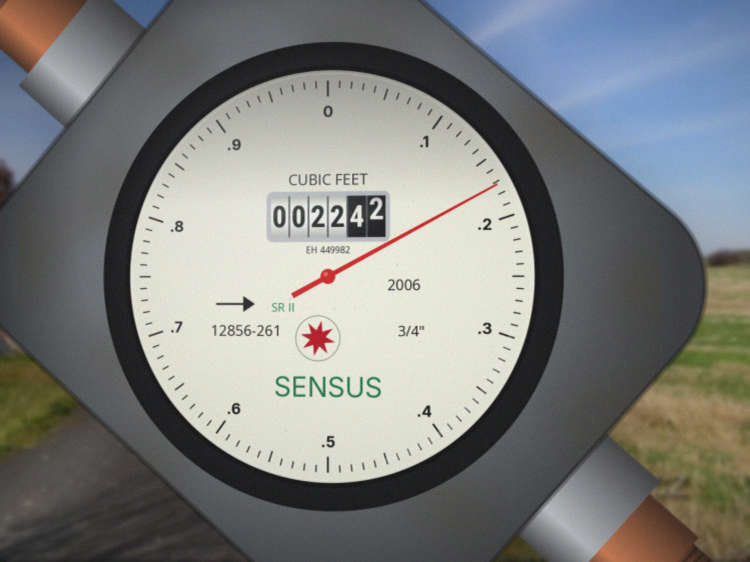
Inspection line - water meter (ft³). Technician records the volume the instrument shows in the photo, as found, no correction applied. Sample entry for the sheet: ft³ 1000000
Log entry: ft³ 2242.17
